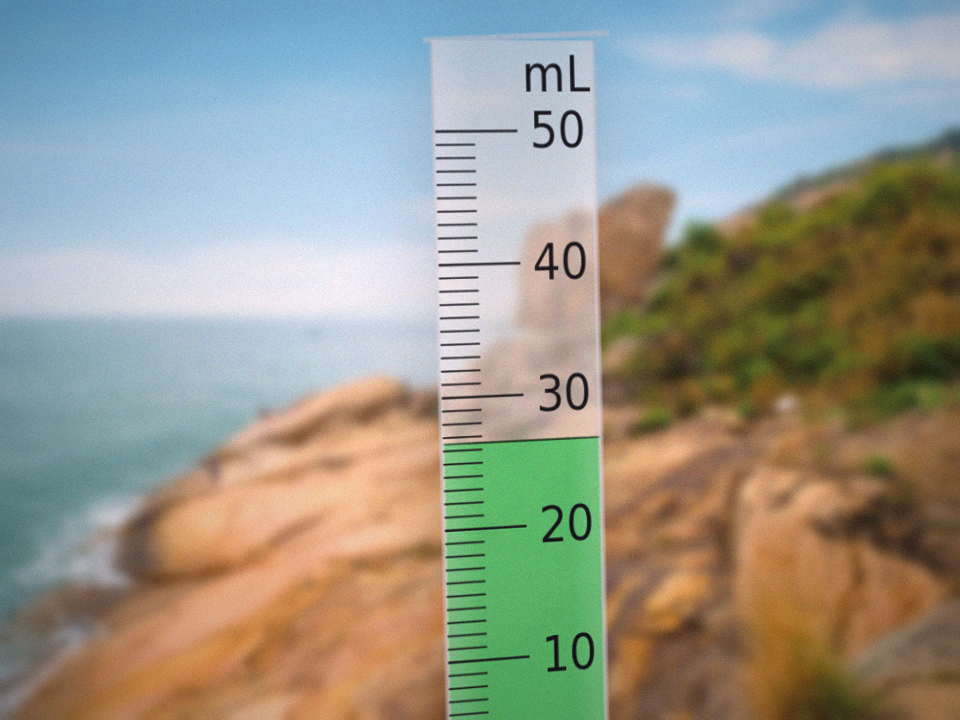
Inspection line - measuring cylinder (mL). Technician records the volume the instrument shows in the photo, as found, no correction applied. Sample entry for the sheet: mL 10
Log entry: mL 26.5
